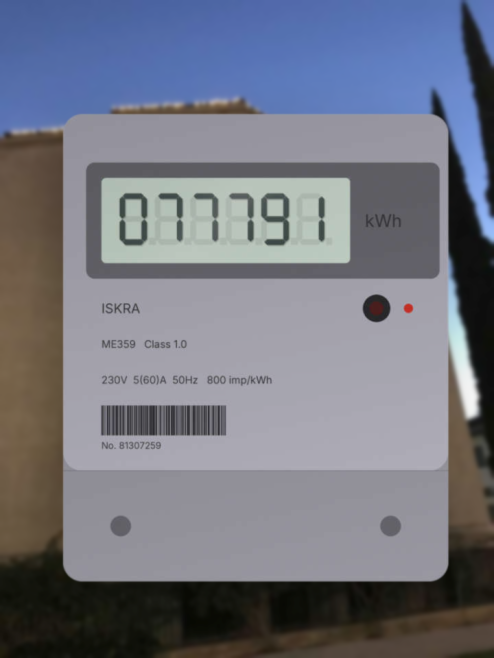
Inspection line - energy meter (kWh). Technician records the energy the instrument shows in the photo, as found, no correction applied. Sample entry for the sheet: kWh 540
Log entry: kWh 77791
